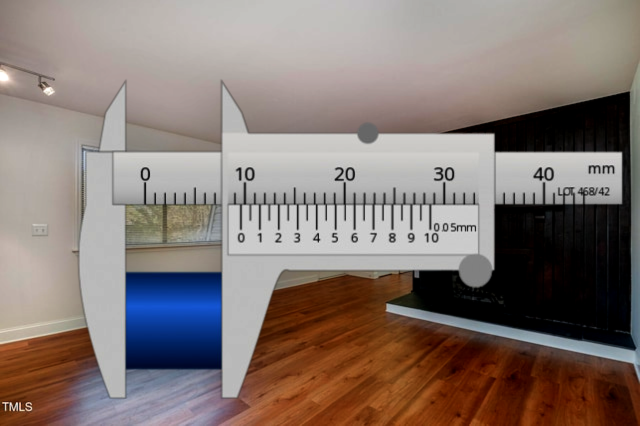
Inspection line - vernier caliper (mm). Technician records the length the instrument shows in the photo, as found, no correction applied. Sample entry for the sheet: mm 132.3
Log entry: mm 9.6
